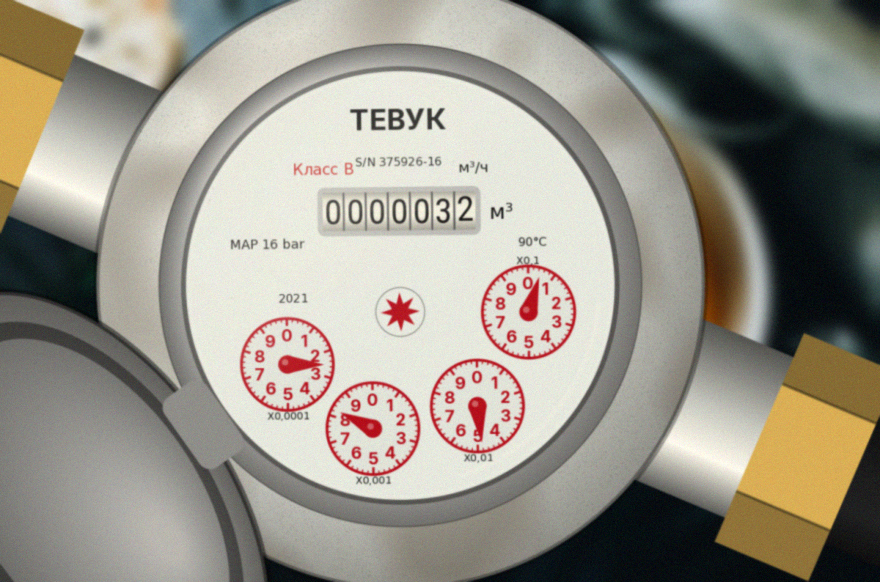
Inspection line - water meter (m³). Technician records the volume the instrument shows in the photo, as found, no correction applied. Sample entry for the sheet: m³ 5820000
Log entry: m³ 32.0482
